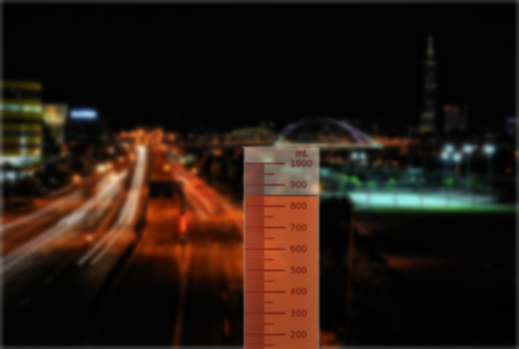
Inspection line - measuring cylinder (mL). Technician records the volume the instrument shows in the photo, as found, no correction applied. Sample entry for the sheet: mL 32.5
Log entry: mL 850
